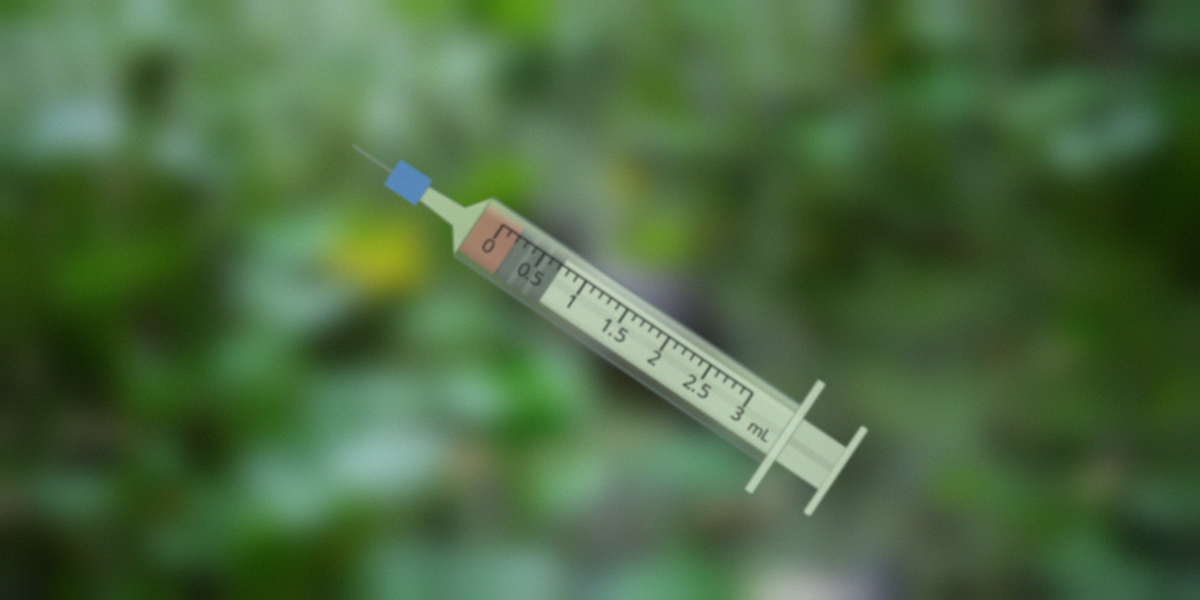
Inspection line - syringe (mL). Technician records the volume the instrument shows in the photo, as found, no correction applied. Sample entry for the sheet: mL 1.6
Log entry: mL 0.2
